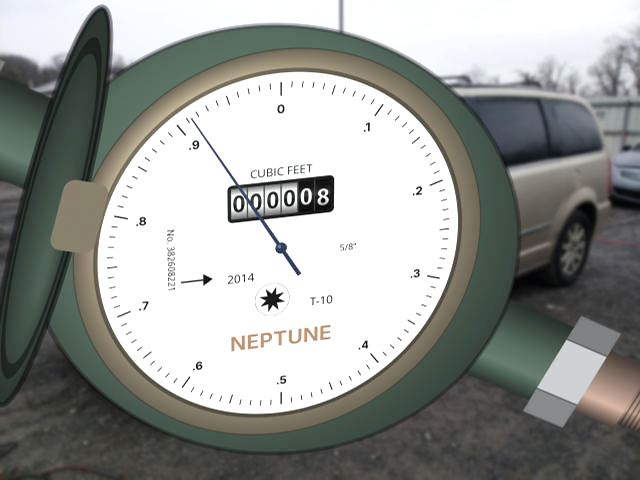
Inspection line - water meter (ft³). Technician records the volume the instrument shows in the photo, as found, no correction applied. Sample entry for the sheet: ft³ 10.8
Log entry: ft³ 7.91
